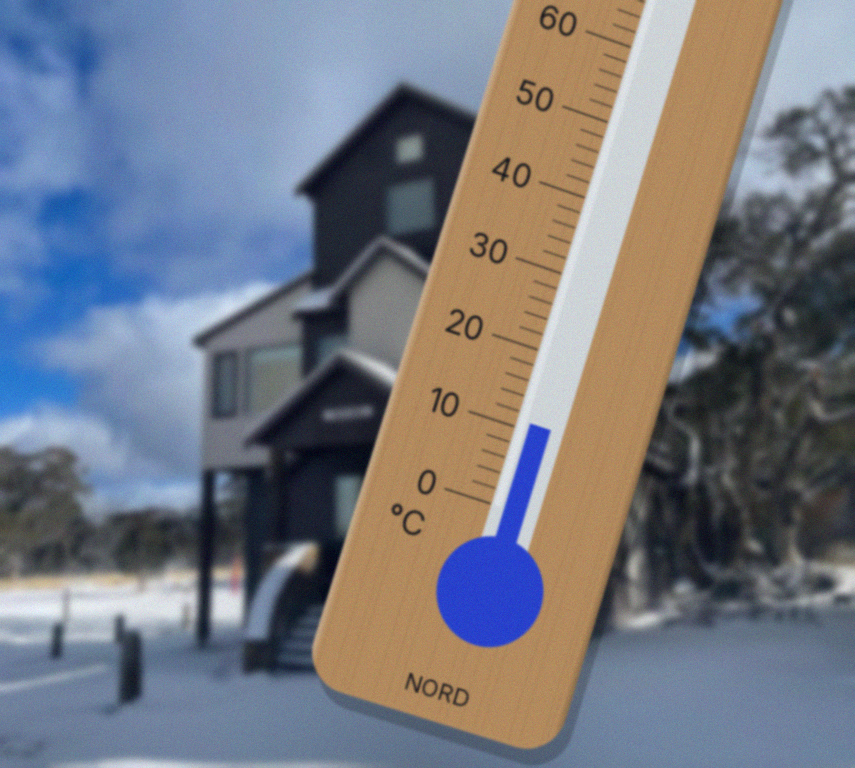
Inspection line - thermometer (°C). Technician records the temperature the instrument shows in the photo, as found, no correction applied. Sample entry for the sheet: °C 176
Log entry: °C 11
